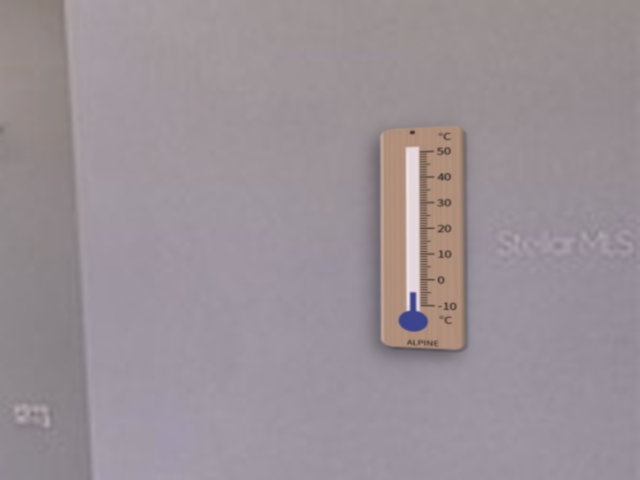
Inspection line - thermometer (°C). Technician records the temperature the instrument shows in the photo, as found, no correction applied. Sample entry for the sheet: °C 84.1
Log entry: °C -5
